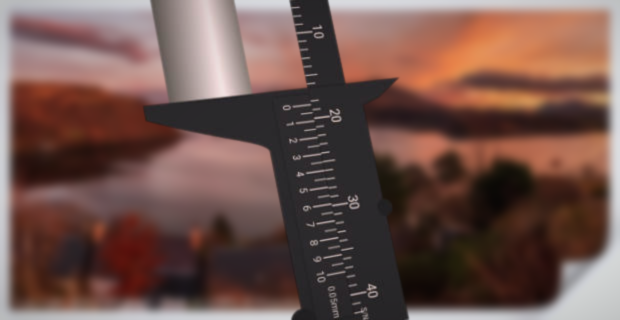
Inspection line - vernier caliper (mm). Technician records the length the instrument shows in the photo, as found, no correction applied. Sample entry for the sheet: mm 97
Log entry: mm 18.4
